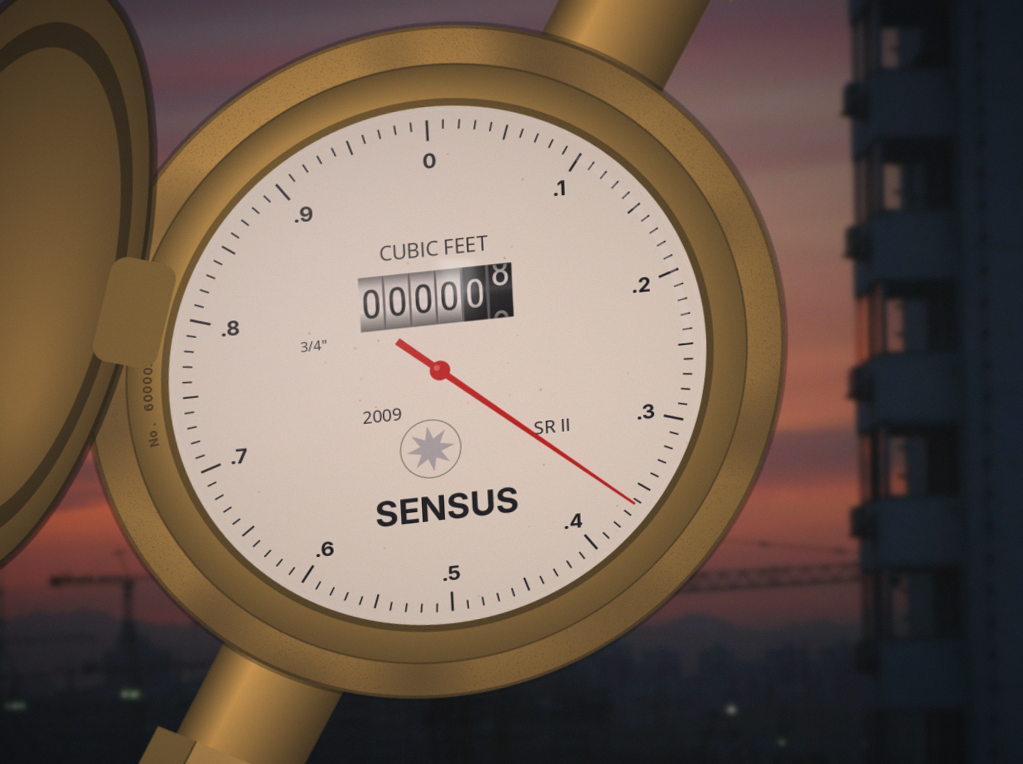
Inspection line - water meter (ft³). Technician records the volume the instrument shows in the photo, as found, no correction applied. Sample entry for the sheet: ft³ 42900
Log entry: ft³ 8.36
